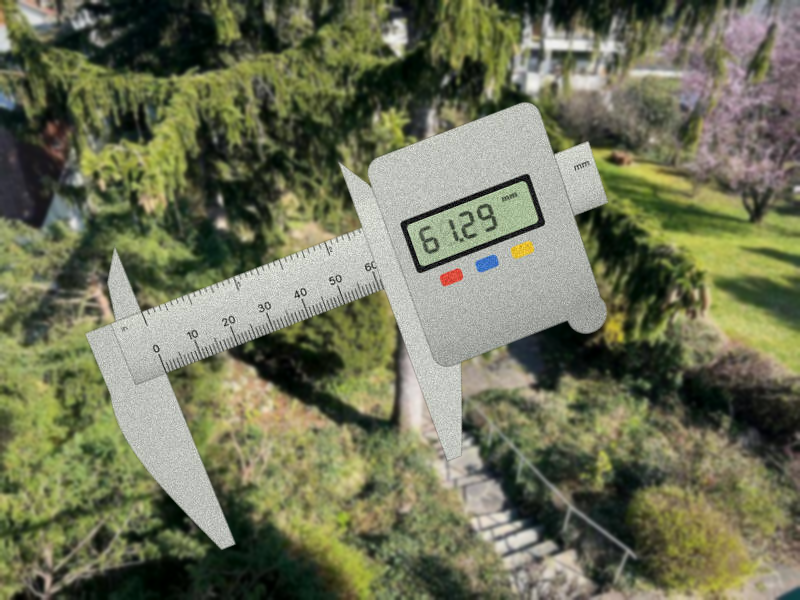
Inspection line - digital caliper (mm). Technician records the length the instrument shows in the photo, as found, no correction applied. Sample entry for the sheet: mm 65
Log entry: mm 61.29
